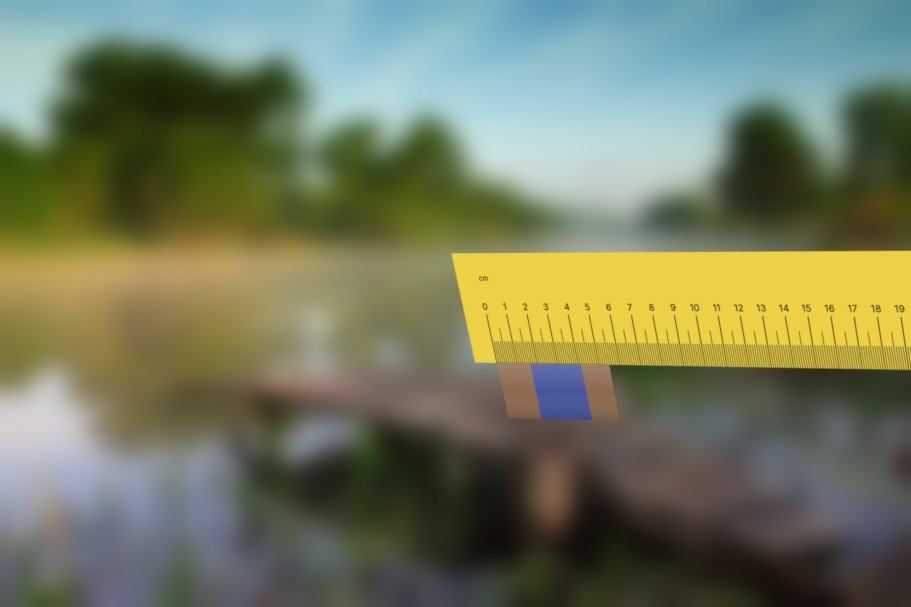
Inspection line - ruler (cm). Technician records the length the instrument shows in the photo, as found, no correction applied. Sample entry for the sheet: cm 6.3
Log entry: cm 5.5
